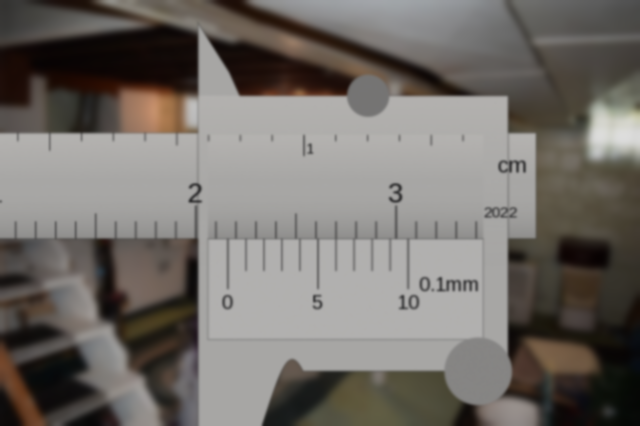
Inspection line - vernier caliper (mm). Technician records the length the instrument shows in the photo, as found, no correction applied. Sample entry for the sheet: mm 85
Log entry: mm 21.6
